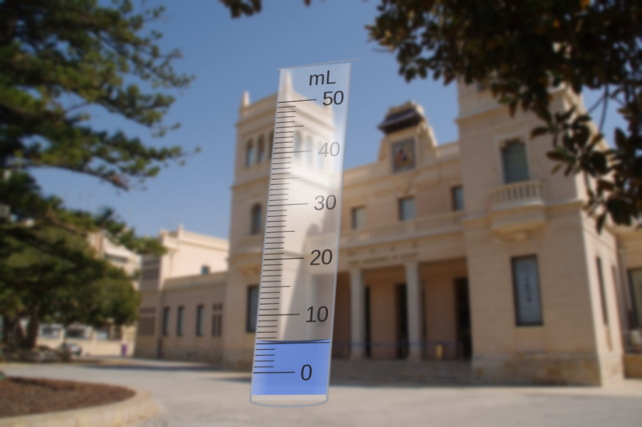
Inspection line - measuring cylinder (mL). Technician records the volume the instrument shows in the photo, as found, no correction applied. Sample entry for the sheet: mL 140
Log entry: mL 5
